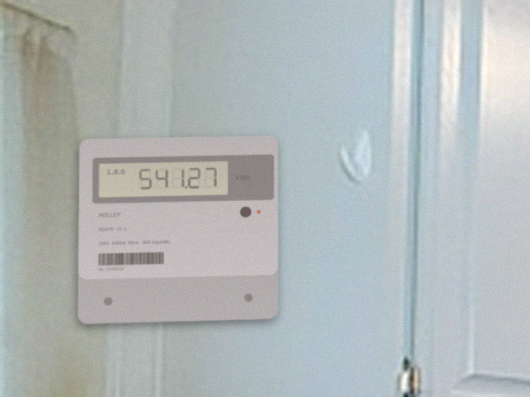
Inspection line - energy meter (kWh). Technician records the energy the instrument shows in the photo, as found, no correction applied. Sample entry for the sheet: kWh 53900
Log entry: kWh 541.27
